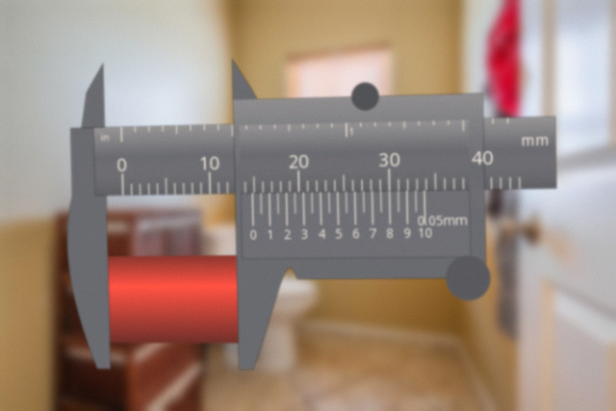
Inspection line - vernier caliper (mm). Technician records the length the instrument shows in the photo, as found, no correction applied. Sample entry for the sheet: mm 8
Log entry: mm 14.8
